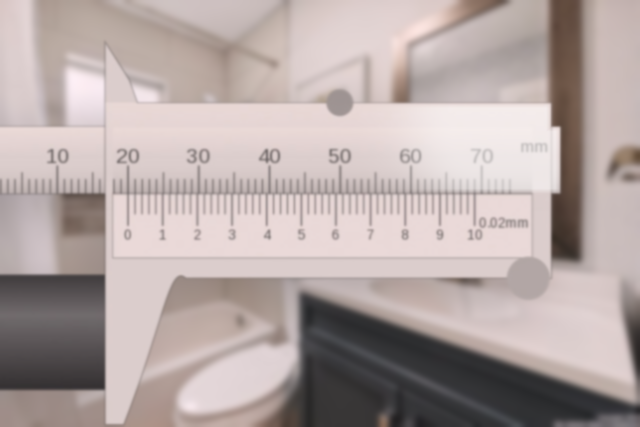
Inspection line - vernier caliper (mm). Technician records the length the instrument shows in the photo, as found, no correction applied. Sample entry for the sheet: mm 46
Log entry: mm 20.0
